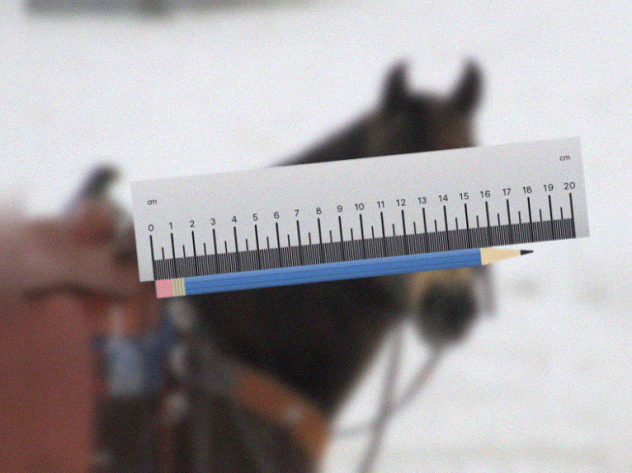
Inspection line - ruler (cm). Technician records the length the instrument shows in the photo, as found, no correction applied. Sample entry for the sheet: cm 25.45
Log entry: cm 18
